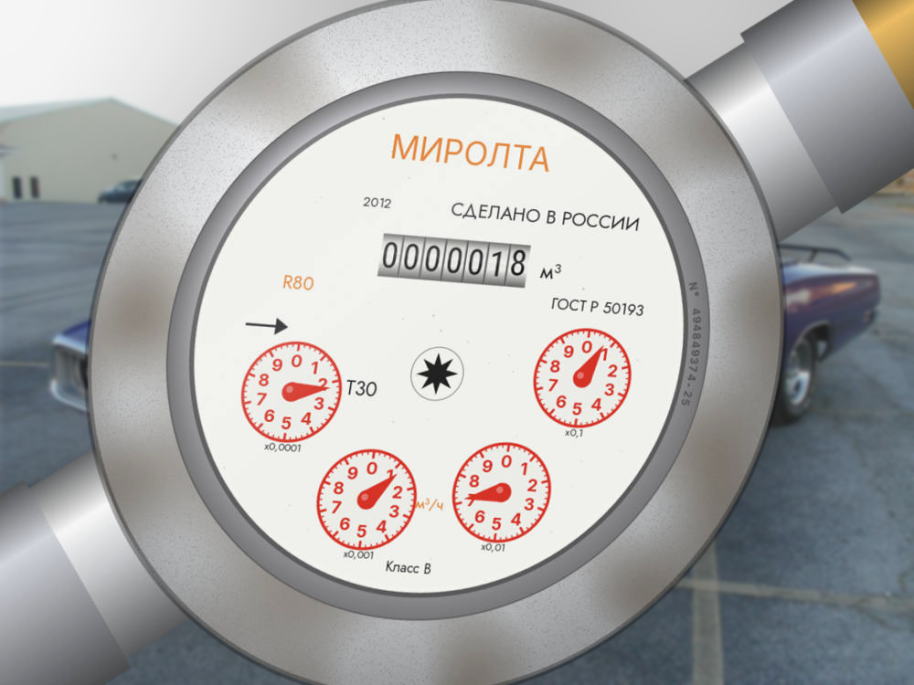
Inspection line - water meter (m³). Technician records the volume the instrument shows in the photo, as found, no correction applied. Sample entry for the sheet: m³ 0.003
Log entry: m³ 18.0712
